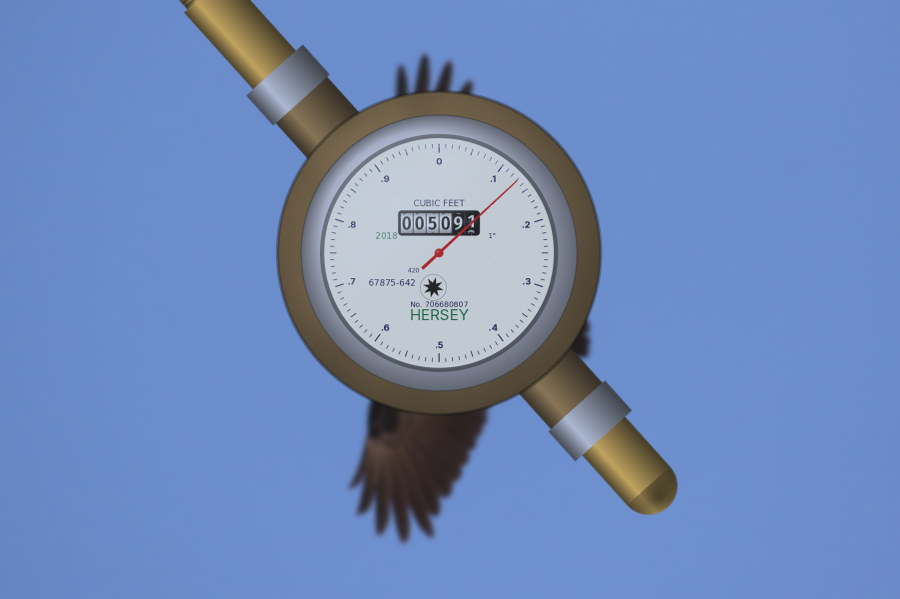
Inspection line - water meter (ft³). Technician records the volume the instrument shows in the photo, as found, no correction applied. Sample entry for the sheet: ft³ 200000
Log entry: ft³ 5091.13
